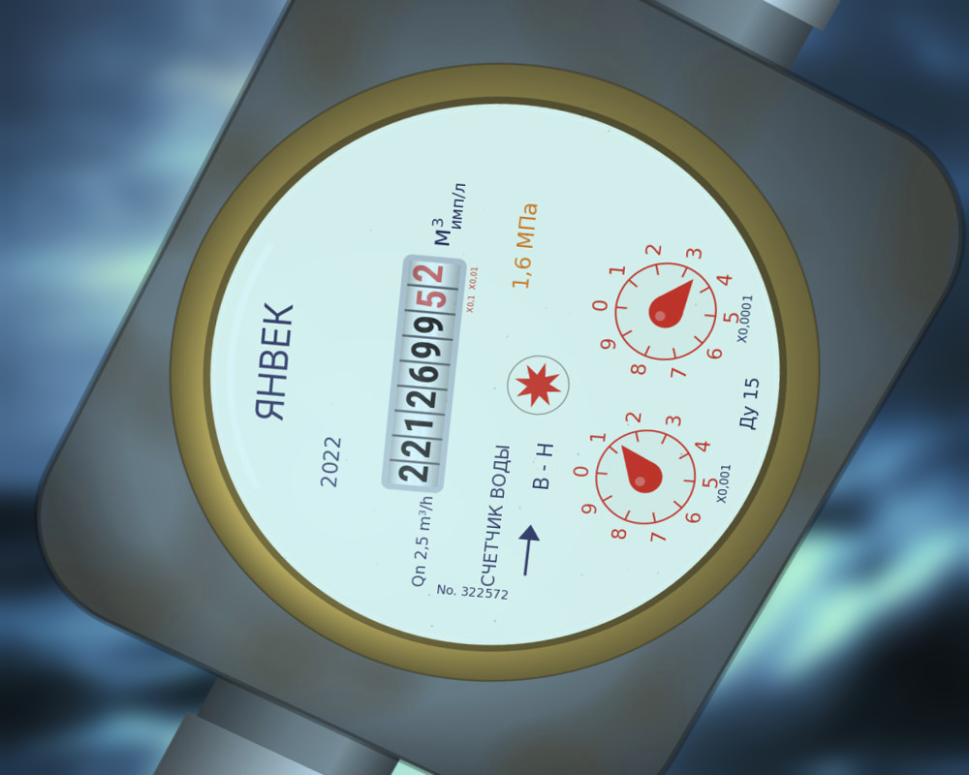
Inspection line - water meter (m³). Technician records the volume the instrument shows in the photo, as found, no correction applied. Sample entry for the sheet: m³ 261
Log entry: m³ 2212699.5213
